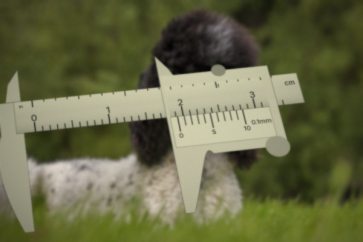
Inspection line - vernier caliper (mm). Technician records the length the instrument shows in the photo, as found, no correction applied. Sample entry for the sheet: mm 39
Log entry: mm 19.2
